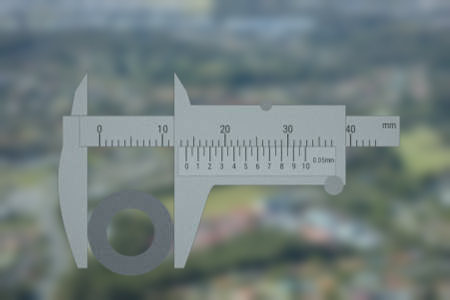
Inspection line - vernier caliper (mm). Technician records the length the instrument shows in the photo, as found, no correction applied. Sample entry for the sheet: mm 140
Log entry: mm 13.8
